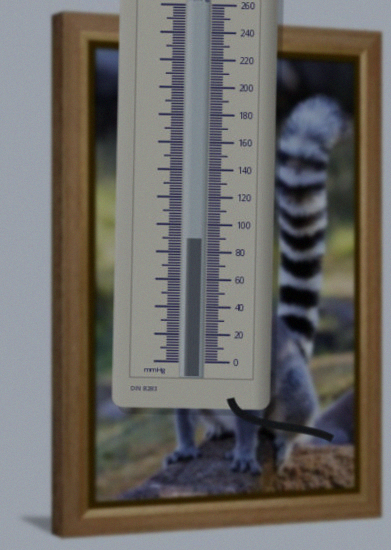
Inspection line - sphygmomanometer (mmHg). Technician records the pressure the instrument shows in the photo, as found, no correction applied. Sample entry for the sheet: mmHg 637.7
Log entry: mmHg 90
